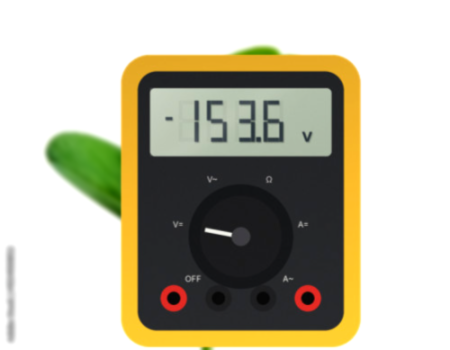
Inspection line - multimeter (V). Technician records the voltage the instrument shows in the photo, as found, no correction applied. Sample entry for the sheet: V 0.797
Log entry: V -153.6
